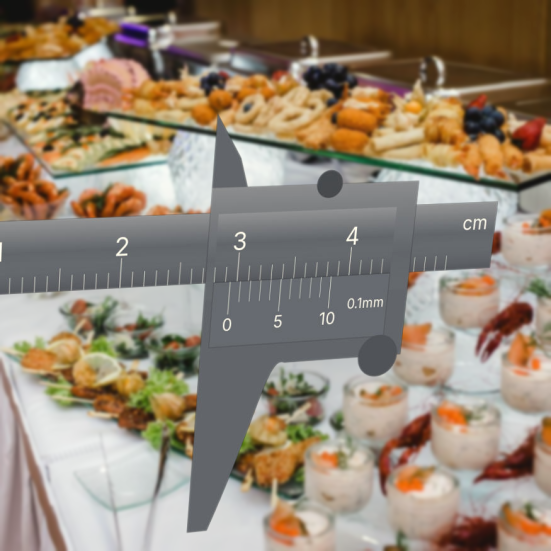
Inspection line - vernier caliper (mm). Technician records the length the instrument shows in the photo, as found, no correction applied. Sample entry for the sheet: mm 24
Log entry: mm 29.4
